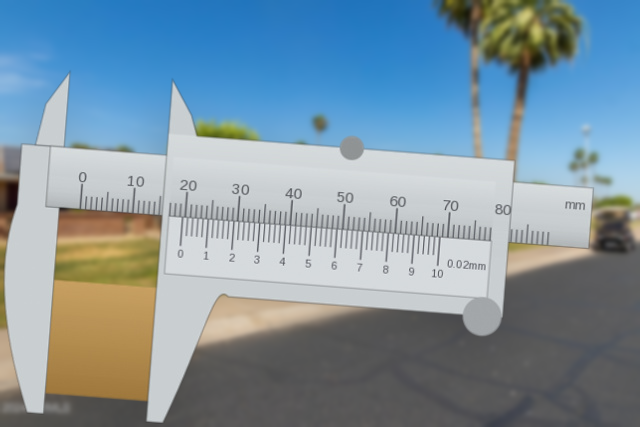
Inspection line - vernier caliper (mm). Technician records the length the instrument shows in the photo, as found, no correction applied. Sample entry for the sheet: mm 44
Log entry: mm 19.5
